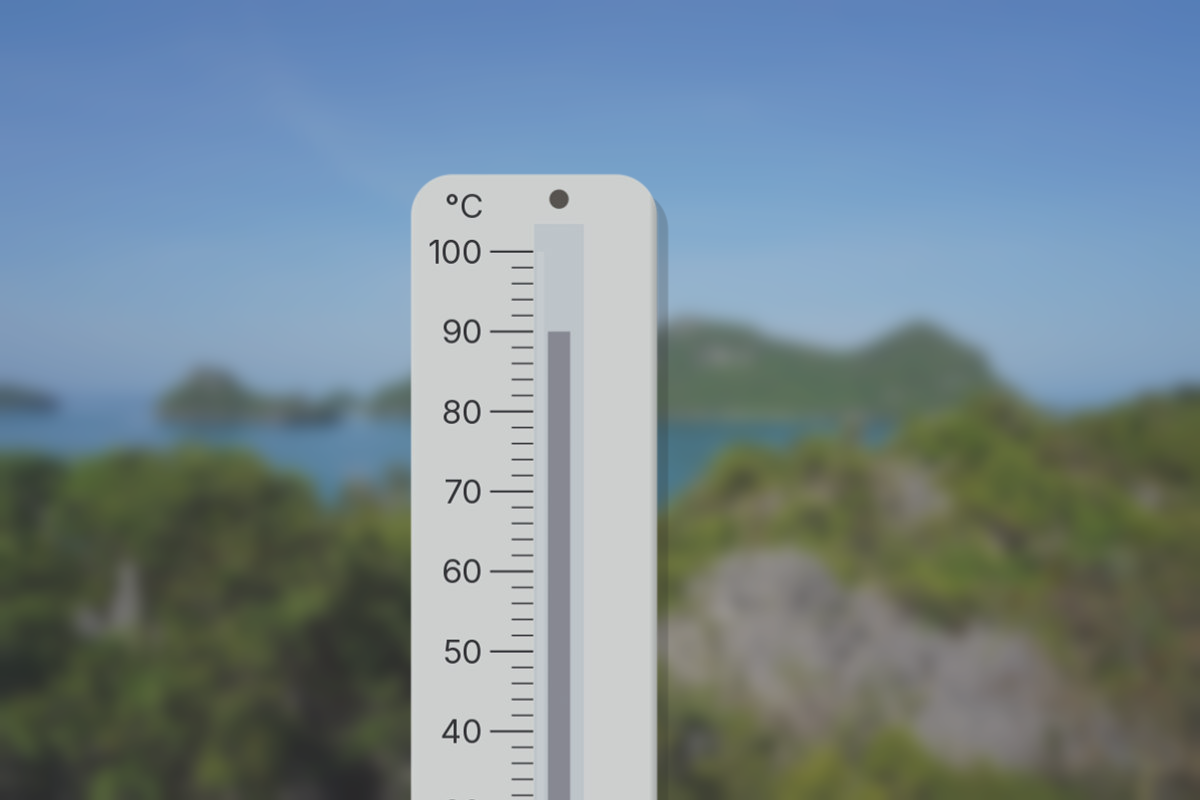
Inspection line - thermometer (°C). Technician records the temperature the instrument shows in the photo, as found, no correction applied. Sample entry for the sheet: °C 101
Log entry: °C 90
